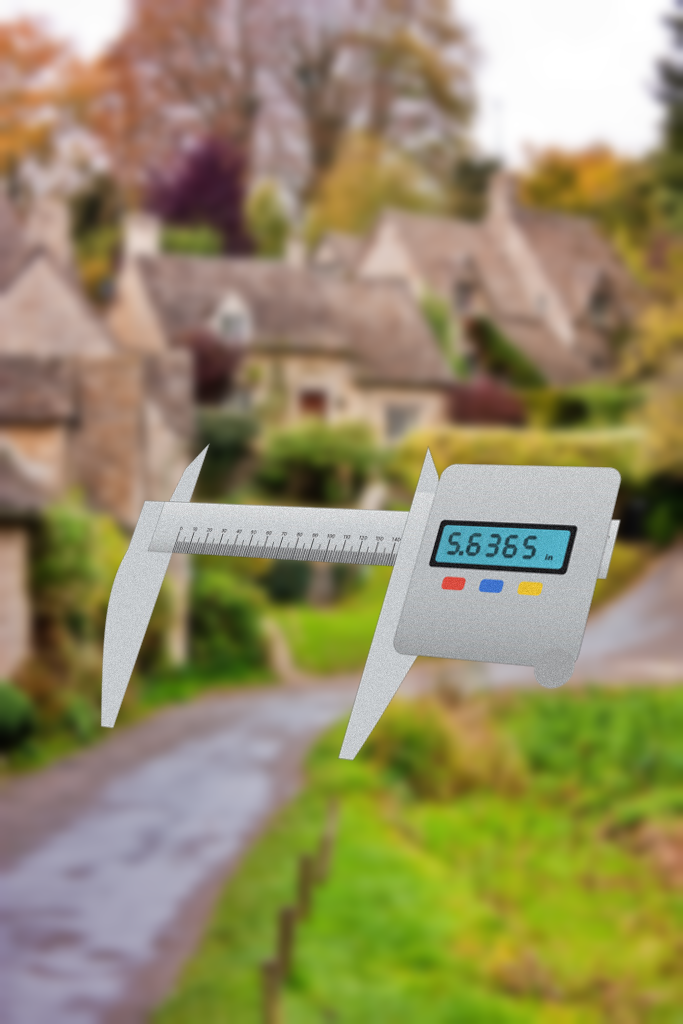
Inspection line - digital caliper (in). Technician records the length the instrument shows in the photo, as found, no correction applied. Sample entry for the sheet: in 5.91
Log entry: in 5.6365
